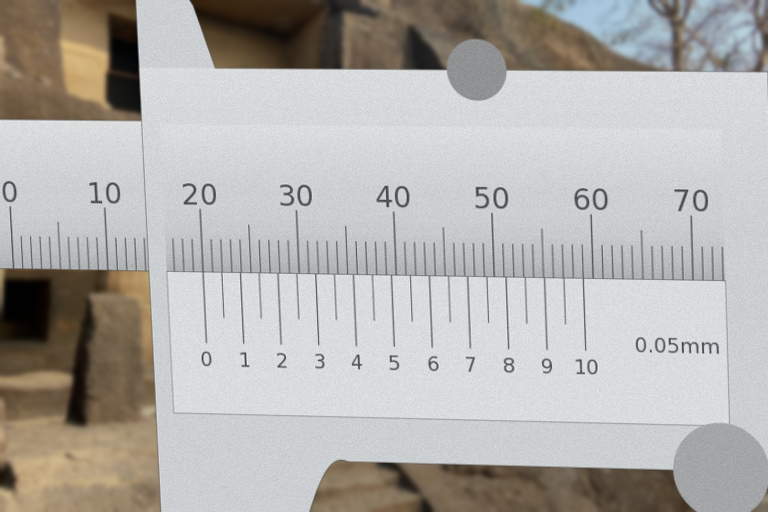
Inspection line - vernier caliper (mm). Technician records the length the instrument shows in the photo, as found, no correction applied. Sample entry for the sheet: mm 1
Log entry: mm 20.0
